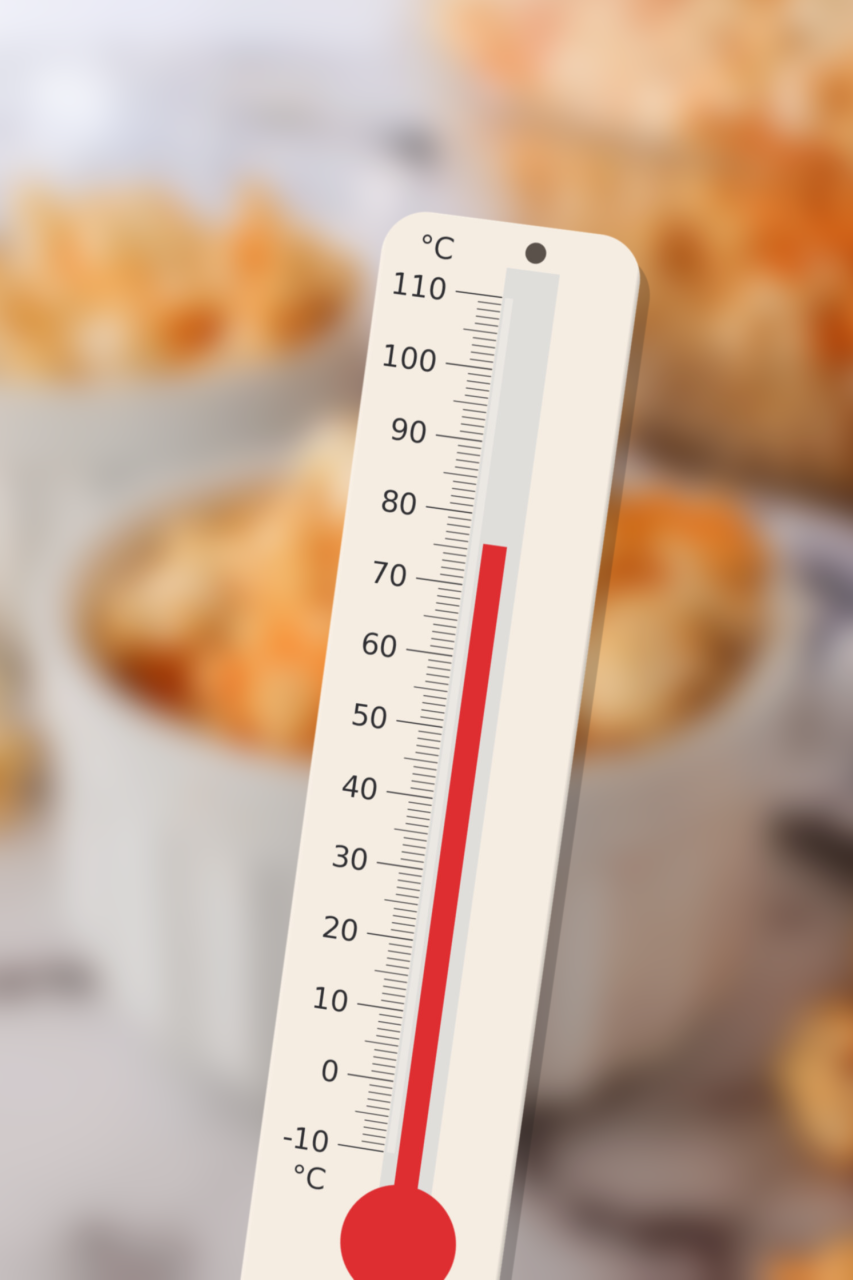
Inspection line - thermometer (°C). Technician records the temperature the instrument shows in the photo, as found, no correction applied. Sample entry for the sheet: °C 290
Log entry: °C 76
